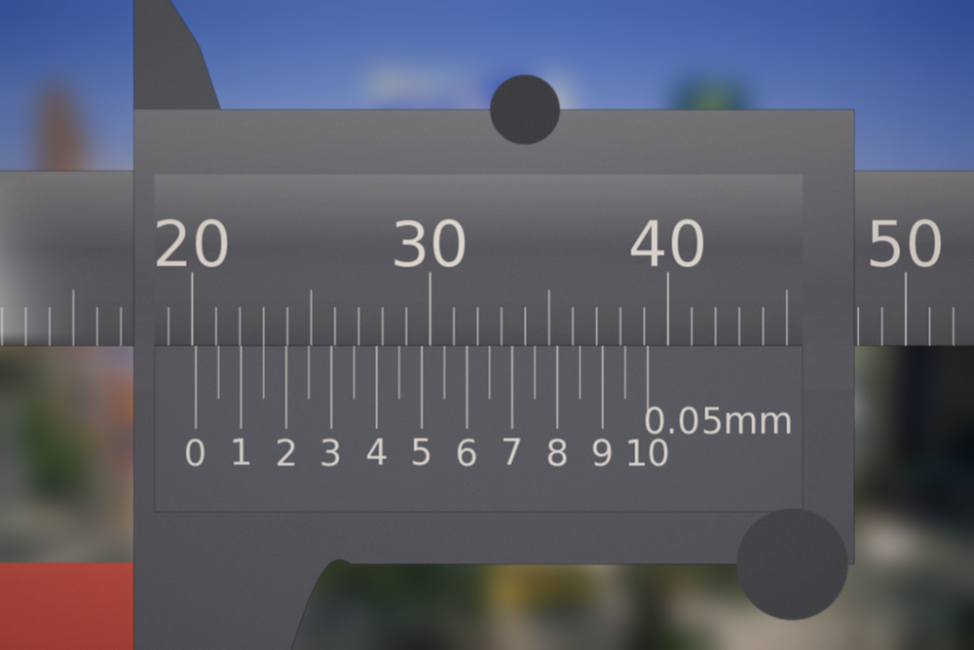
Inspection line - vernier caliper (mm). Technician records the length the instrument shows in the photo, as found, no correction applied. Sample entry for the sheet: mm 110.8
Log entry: mm 20.15
